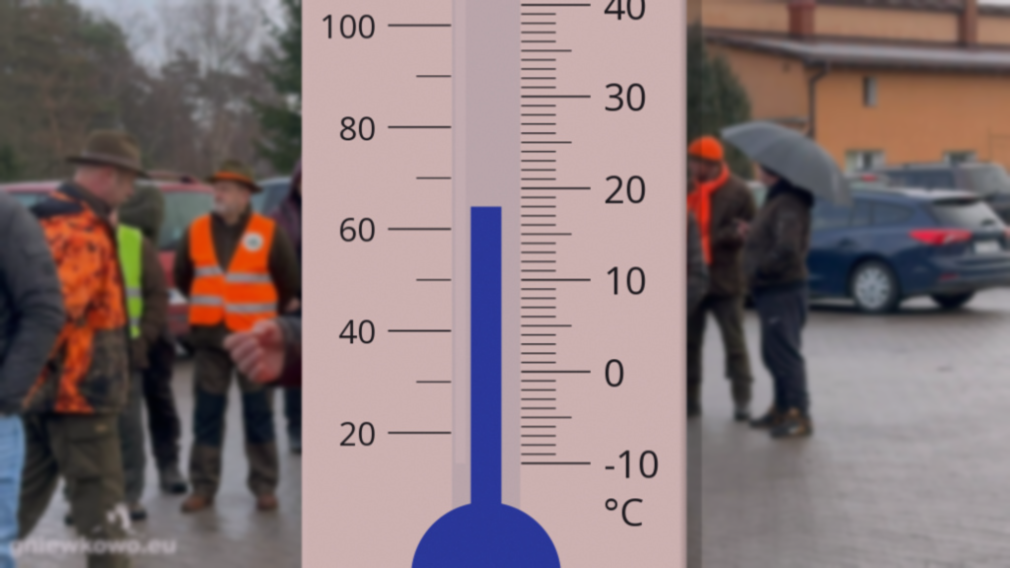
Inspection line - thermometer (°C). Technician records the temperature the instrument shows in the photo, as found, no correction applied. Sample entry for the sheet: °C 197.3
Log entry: °C 18
